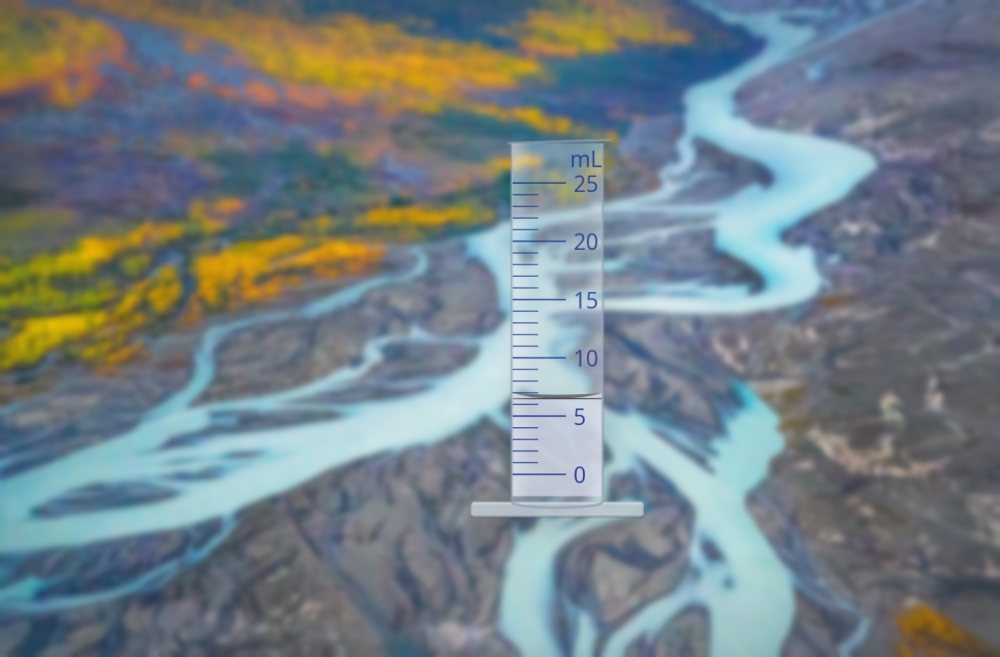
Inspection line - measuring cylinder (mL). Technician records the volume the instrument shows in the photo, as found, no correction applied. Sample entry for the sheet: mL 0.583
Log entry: mL 6.5
